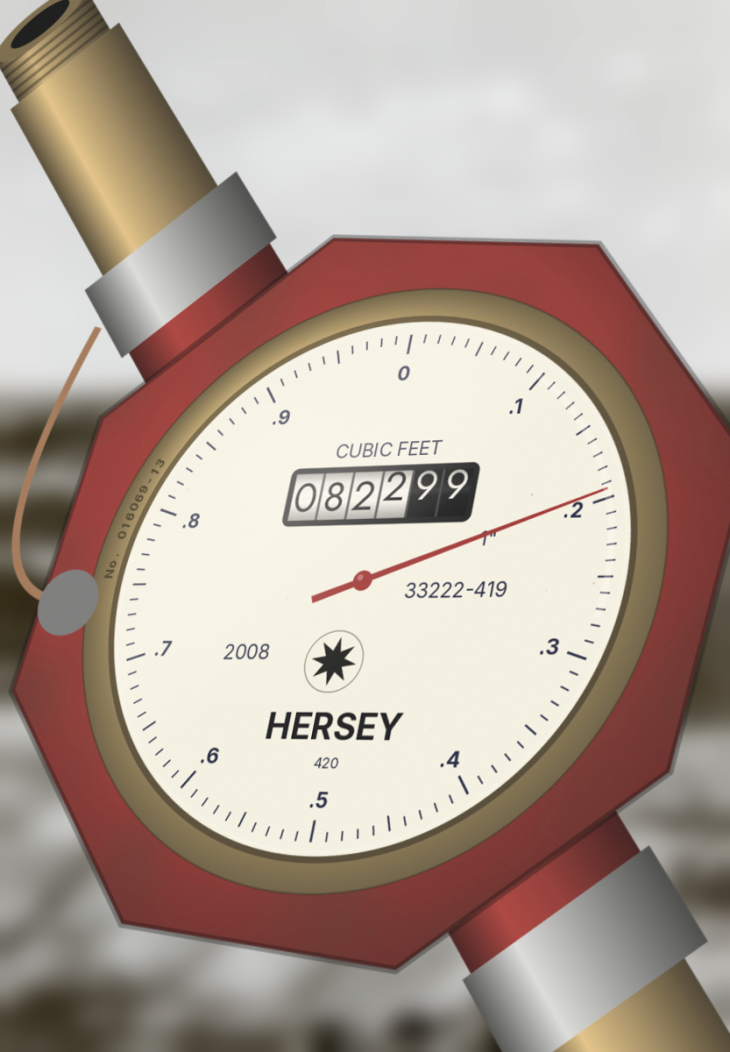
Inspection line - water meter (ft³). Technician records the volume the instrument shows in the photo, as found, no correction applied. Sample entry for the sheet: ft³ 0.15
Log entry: ft³ 82299.19
